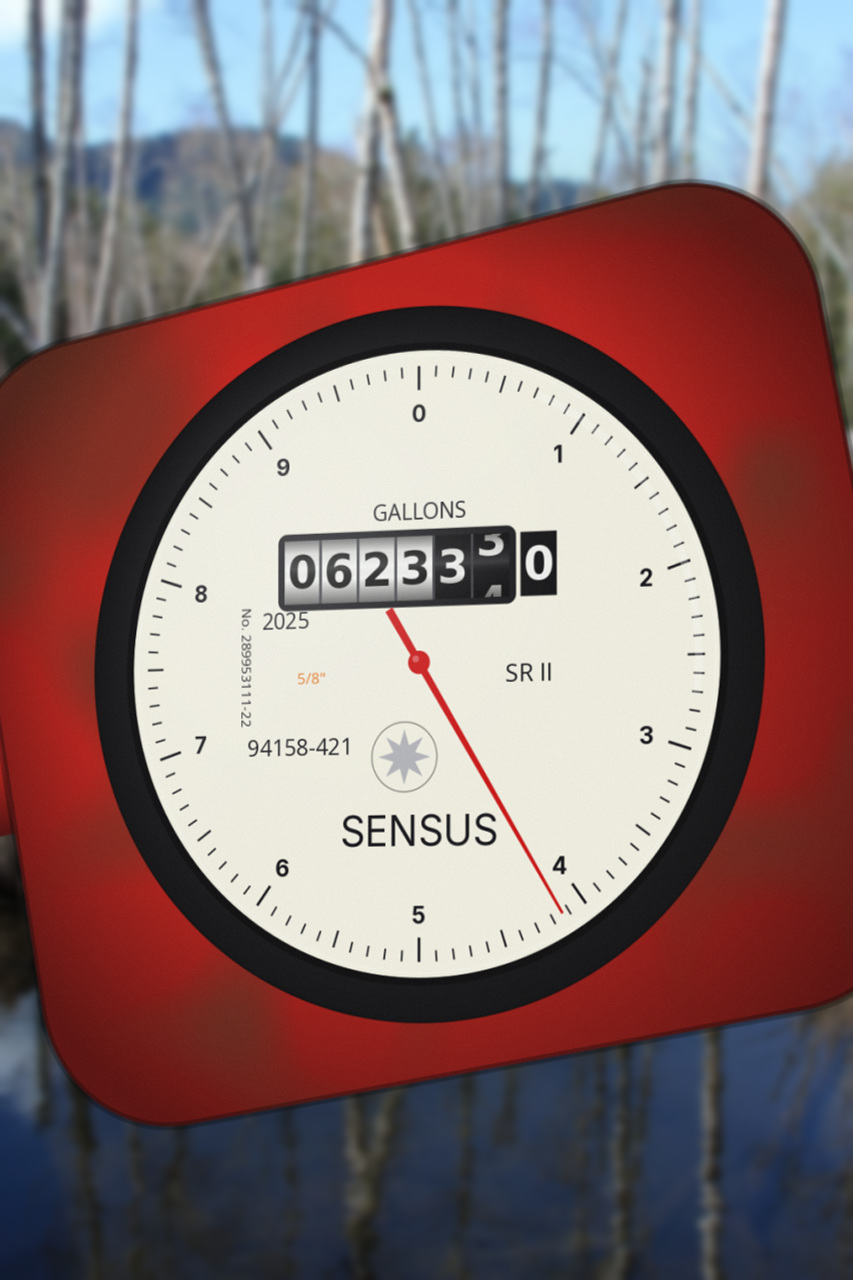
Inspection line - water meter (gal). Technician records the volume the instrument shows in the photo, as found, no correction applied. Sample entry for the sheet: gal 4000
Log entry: gal 623334.1
